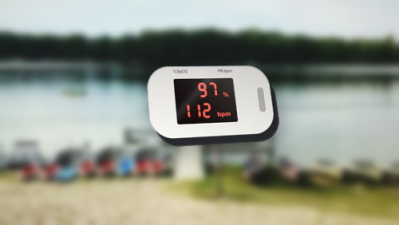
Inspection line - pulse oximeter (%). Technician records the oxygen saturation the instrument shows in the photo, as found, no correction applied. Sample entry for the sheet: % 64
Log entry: % 97
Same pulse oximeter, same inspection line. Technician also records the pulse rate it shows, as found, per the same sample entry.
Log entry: bpm 112
